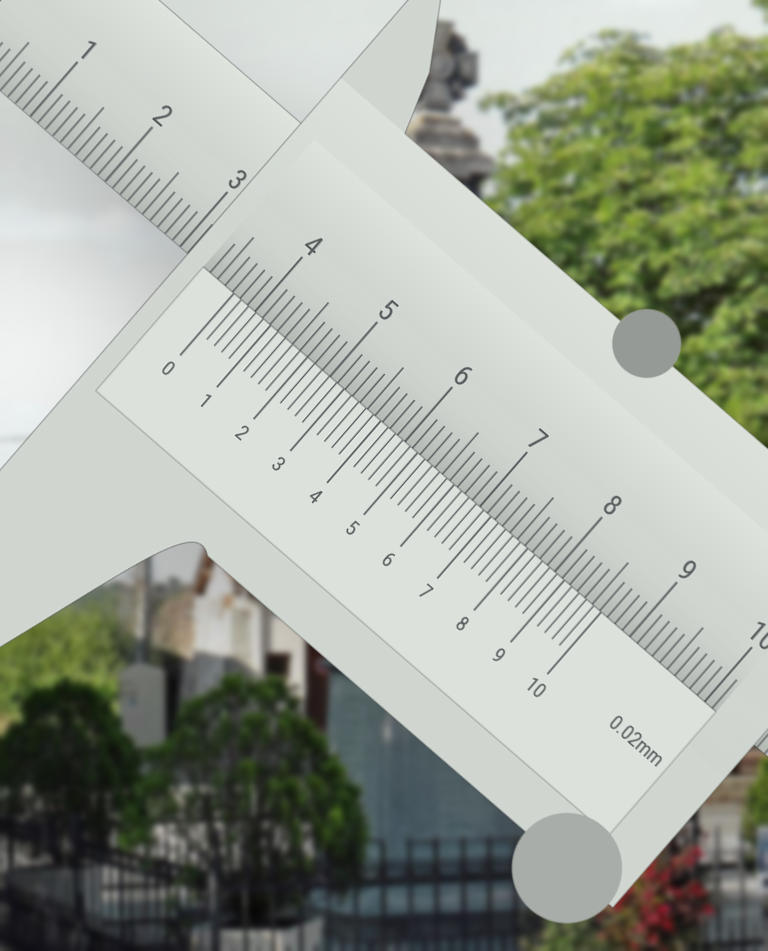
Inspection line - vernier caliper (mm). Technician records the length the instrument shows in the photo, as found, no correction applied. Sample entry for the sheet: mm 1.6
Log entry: mm 37.2
